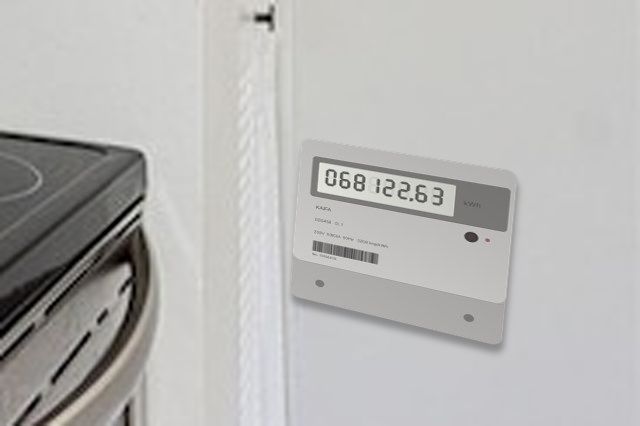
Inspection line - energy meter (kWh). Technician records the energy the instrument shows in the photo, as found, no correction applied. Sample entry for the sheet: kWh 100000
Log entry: kWh 68122.63
